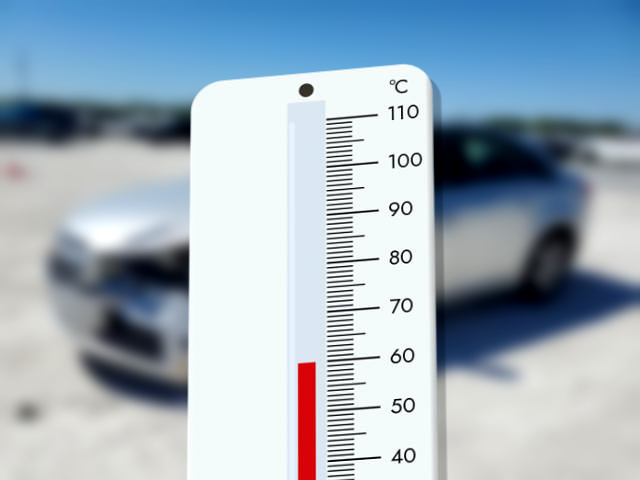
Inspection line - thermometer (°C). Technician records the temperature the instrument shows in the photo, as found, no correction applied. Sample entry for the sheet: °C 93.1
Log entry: °C 60
